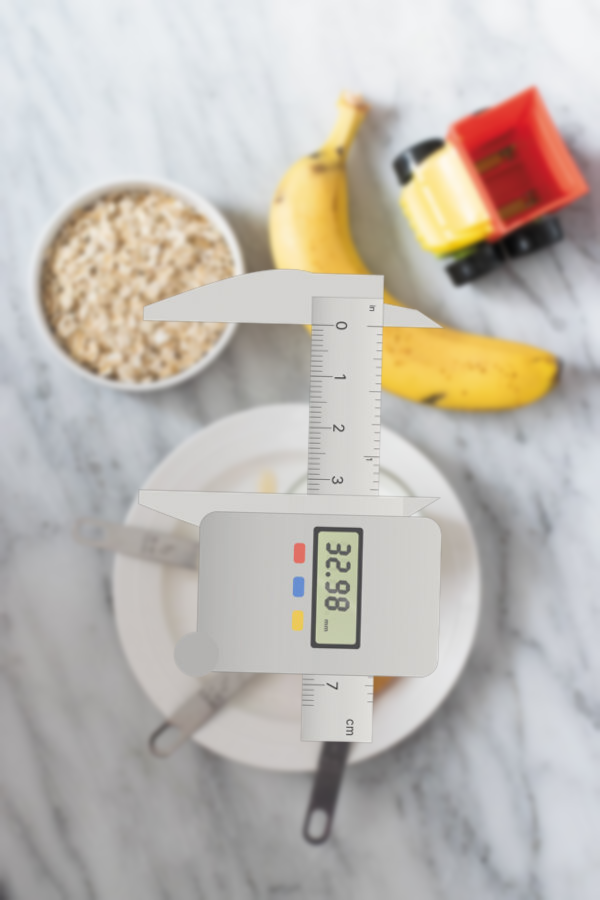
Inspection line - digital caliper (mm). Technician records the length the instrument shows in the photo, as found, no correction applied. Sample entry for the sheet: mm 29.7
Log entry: mm 32.98
